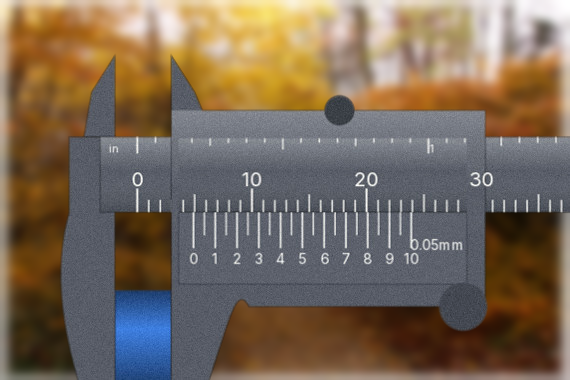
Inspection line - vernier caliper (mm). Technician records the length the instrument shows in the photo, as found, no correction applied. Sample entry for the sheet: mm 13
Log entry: mm 4.9
